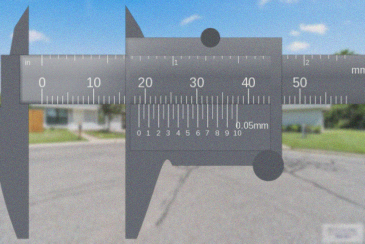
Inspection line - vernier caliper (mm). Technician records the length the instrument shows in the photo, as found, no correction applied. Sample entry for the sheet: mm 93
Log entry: mm 18.8
